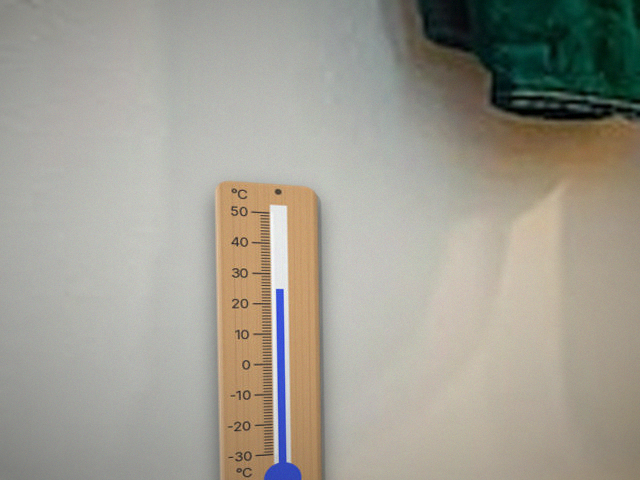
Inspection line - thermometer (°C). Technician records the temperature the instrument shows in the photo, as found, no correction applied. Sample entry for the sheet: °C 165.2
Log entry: °C 25
